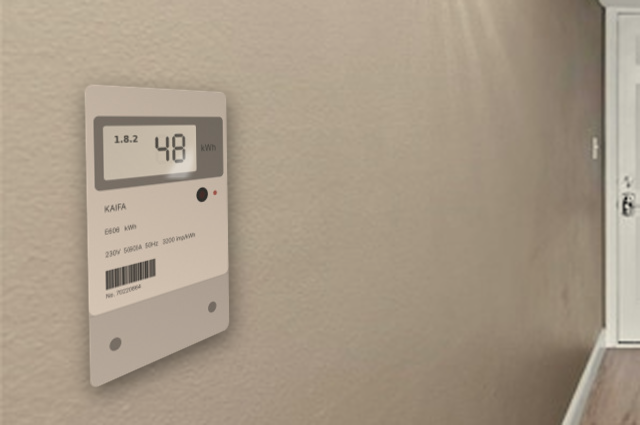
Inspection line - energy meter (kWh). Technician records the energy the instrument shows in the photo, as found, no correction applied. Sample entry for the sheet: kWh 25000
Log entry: kWh 48
